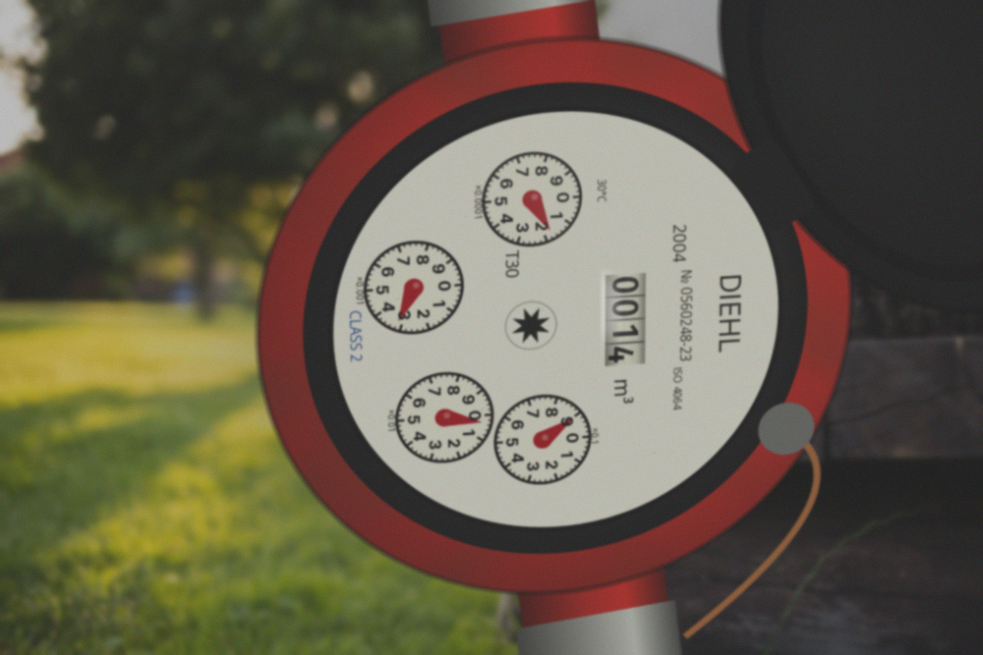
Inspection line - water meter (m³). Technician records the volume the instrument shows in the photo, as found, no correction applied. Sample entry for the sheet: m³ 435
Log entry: m³ 13.9031
